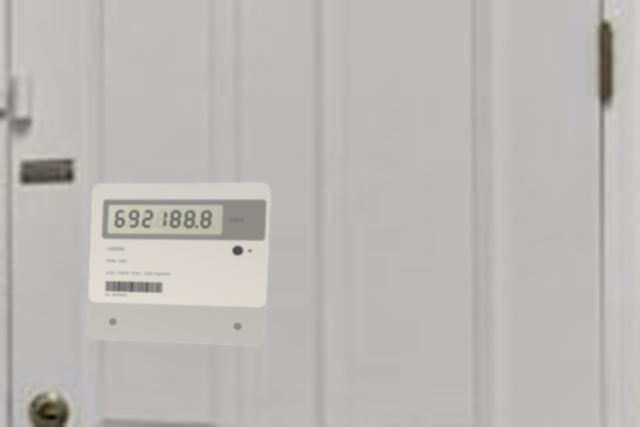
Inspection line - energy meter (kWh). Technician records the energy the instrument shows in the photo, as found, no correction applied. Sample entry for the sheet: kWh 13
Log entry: kWh 692188.8
